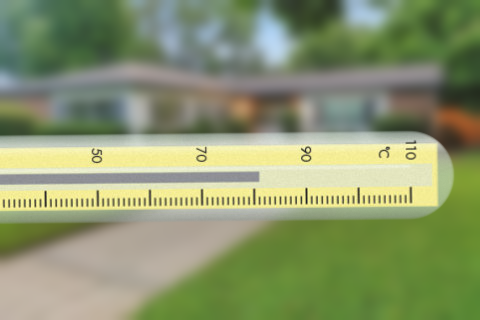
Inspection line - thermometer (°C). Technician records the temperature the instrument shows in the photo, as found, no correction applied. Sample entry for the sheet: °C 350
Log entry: °C 81
